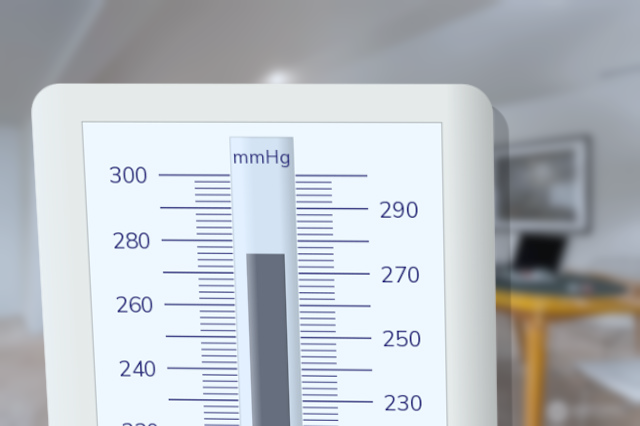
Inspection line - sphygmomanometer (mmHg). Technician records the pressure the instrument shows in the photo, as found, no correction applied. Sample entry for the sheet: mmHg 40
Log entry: mmHg 276
